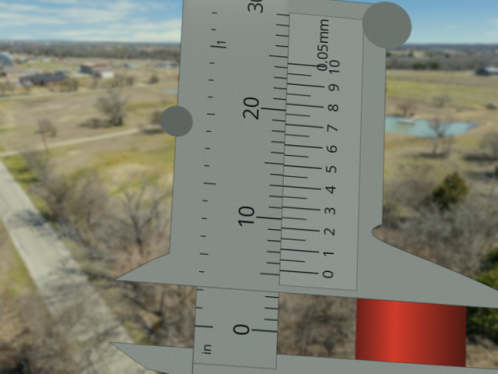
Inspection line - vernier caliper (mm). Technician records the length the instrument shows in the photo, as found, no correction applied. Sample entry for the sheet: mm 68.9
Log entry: mm 5.4
